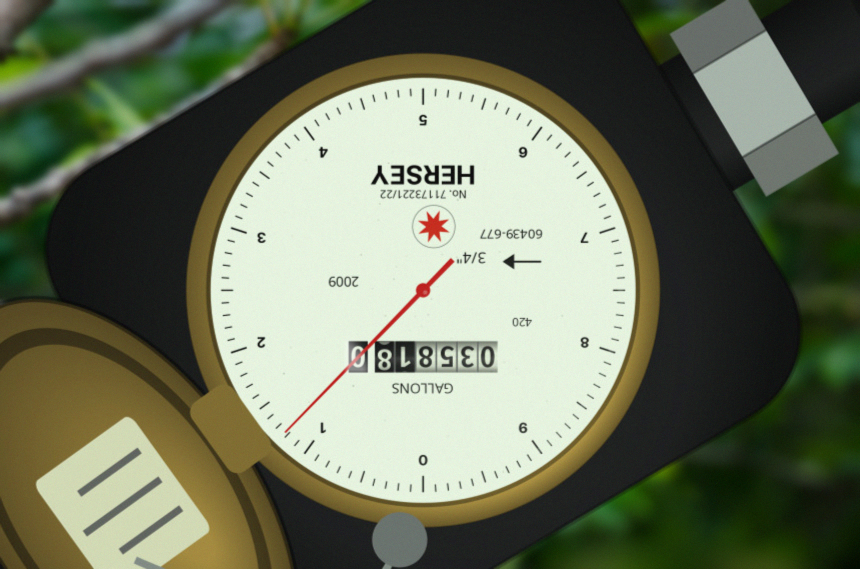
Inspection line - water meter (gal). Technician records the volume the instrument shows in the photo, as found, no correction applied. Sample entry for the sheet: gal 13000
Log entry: gal 358181.2
